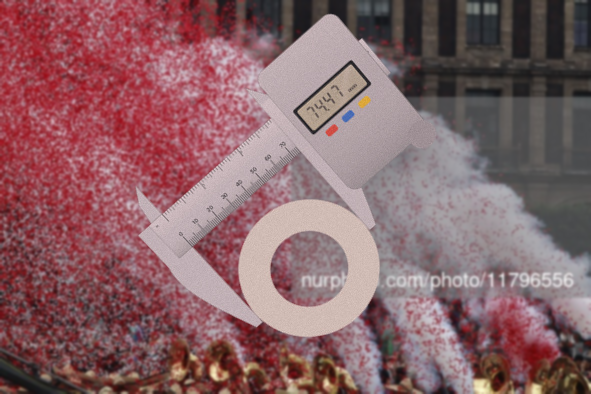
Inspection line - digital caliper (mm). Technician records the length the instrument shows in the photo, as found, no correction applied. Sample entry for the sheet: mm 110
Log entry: mm 74.47
